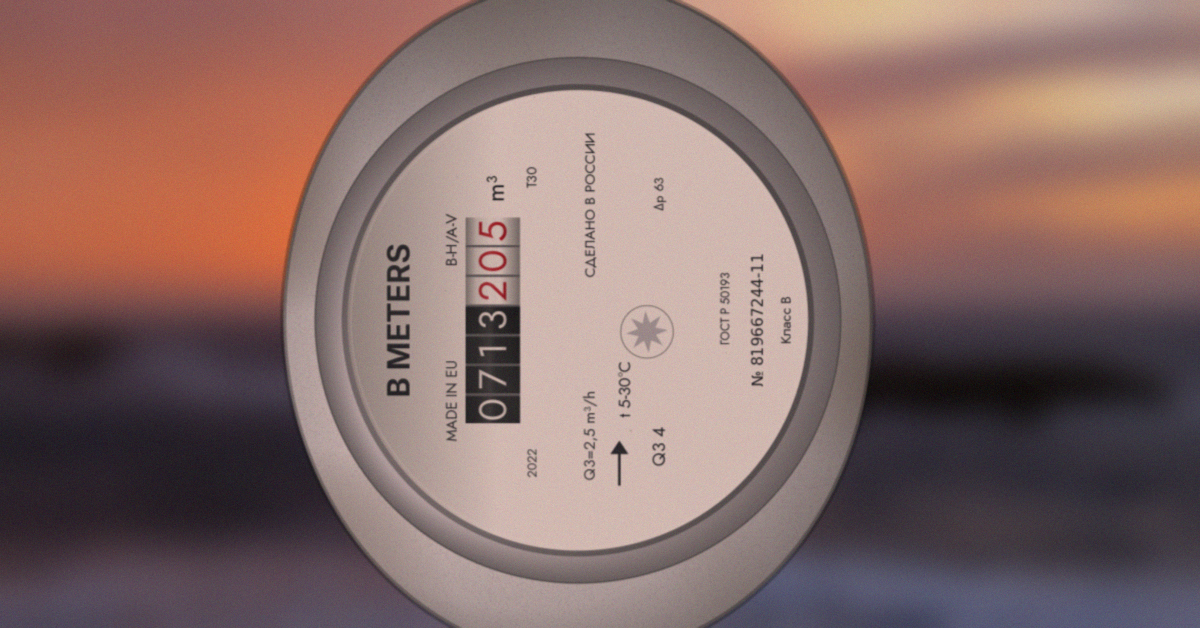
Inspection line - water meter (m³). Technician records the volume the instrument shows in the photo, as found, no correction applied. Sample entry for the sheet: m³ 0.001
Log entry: m³ 713.205
